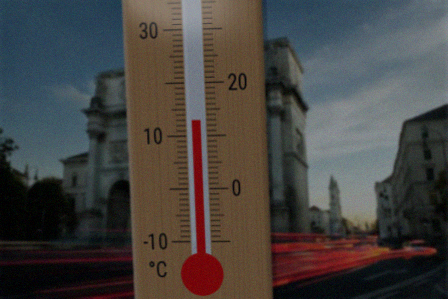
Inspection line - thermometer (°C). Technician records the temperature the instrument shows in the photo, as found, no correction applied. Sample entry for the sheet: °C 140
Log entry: °C 13
